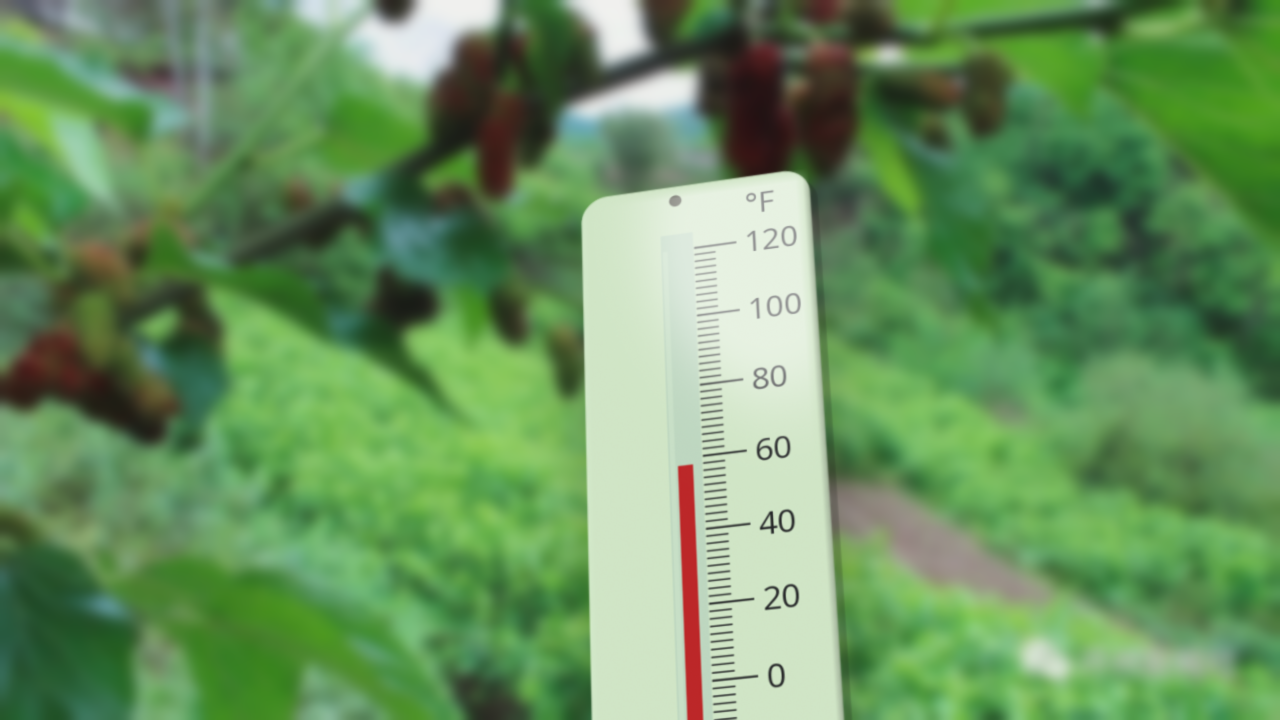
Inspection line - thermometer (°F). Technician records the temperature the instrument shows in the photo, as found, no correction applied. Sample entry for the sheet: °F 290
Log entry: °F 58
